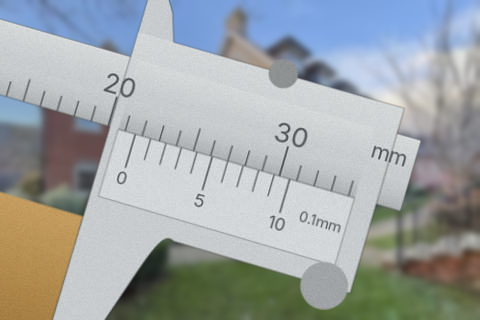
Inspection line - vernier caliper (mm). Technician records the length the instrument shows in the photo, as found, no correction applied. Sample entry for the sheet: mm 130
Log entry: mm 21.6
